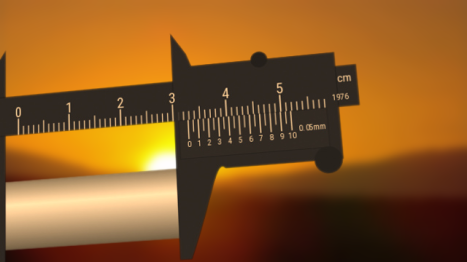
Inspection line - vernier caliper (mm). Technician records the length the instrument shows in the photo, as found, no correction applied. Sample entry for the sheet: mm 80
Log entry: mm 32.8
